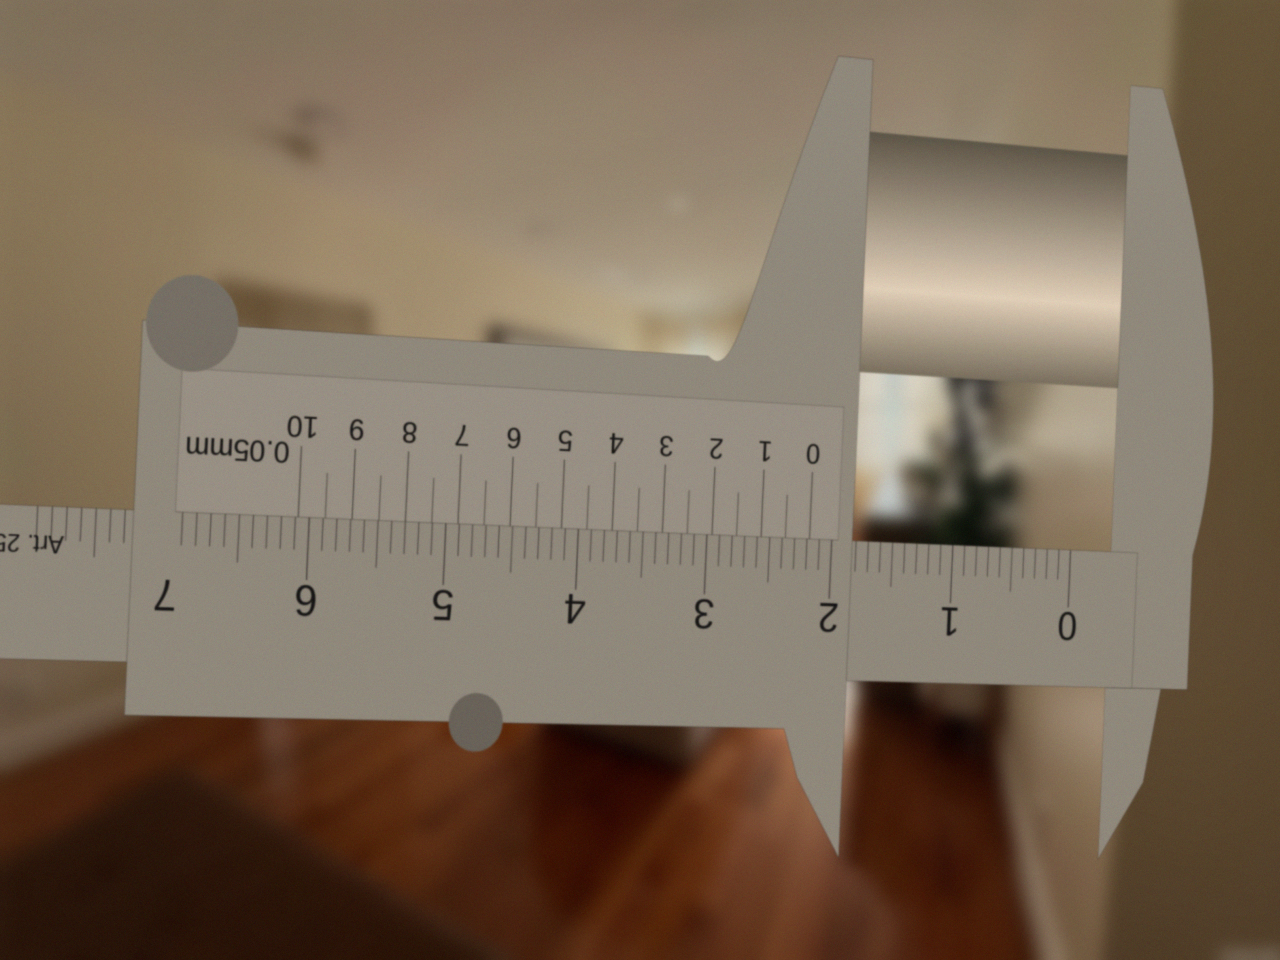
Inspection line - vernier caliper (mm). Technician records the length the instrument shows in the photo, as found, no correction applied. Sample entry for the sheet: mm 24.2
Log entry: mm 21.8
